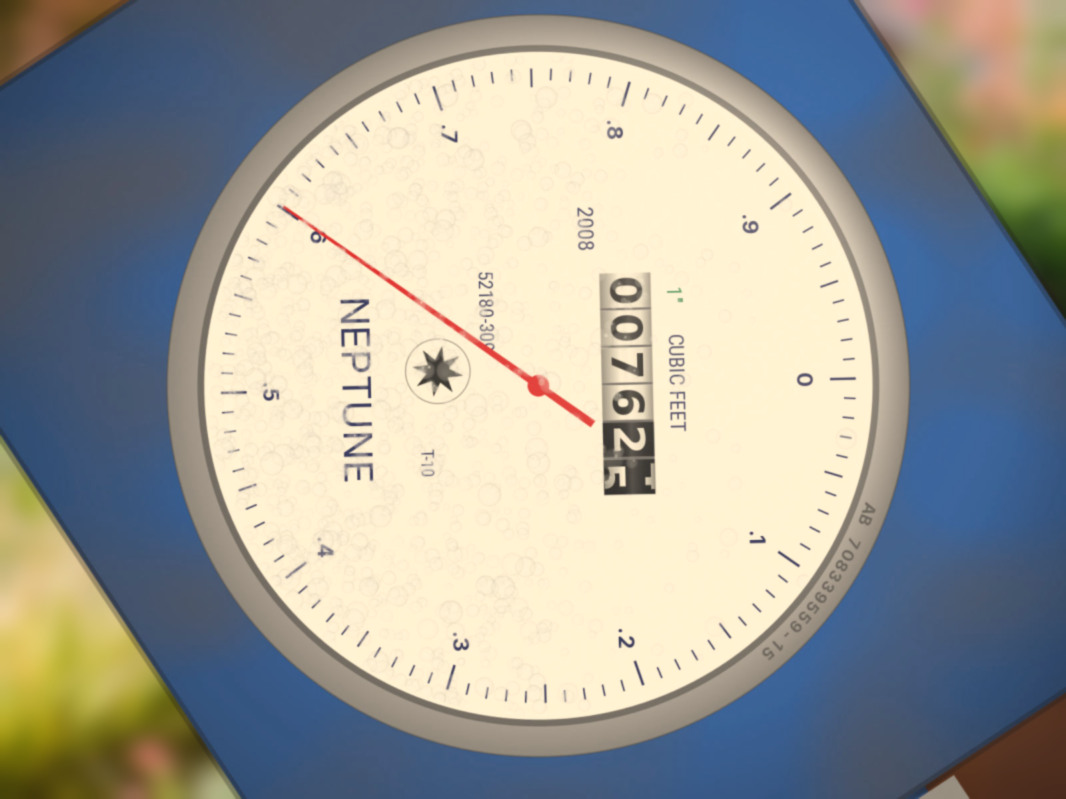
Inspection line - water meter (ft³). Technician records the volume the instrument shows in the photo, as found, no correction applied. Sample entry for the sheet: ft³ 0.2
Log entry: ft³ 7624.60
